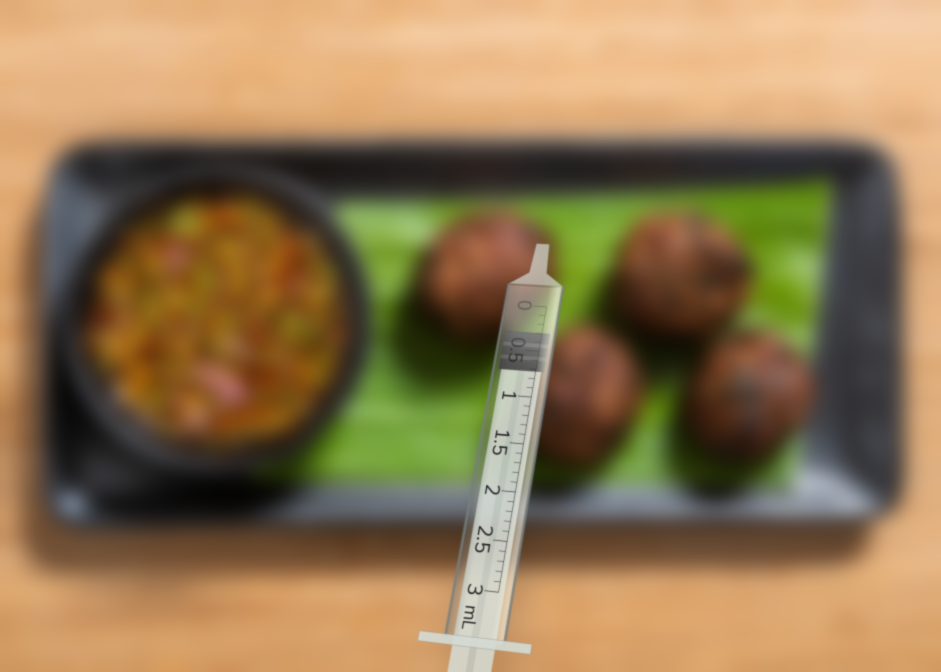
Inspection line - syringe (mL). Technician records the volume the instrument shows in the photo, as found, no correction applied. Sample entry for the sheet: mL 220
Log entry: mL 0.3
